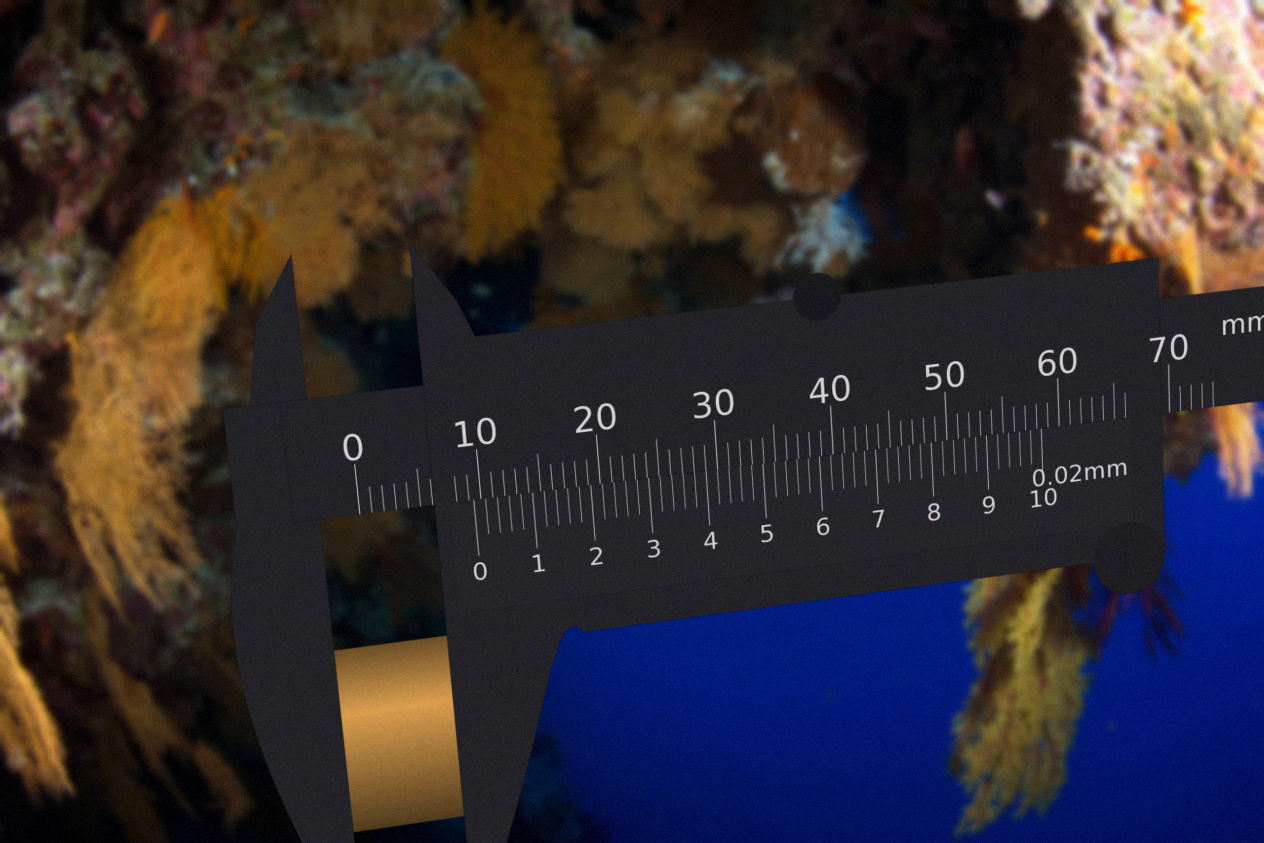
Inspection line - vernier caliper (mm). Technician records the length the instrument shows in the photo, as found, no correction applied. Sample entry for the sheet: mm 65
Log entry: mm 9.4
